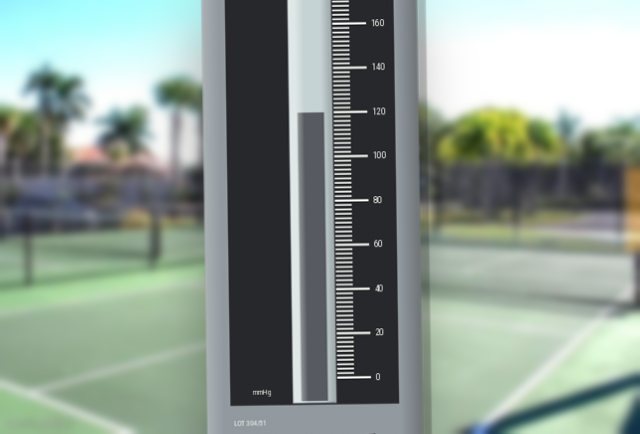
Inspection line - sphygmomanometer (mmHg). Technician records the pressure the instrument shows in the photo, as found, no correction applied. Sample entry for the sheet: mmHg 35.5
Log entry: mmHg 120
